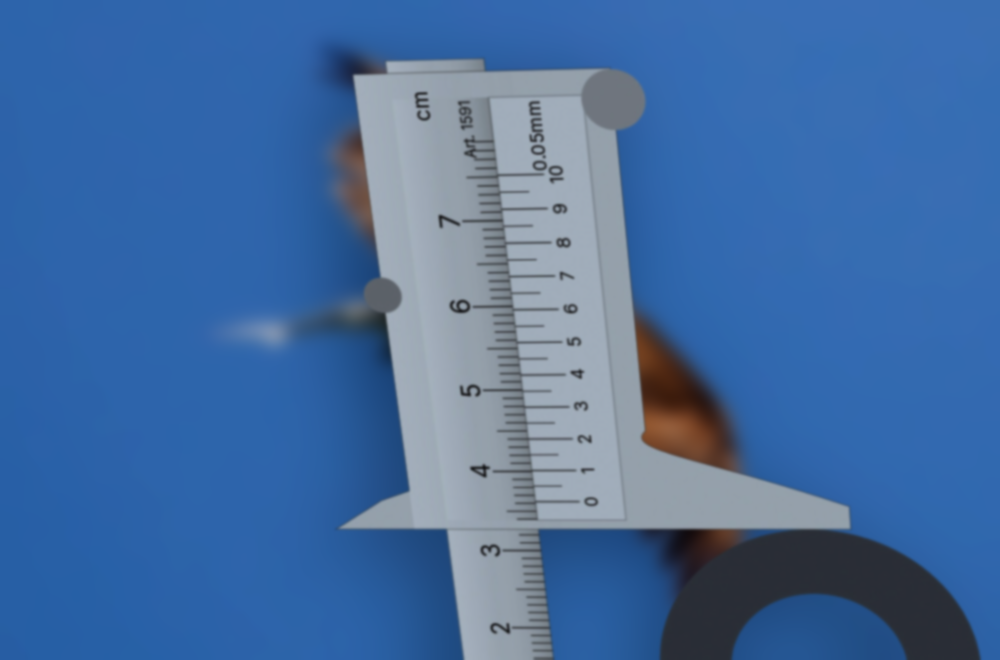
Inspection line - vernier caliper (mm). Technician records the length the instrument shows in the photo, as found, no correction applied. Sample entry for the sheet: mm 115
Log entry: mm 36.2
